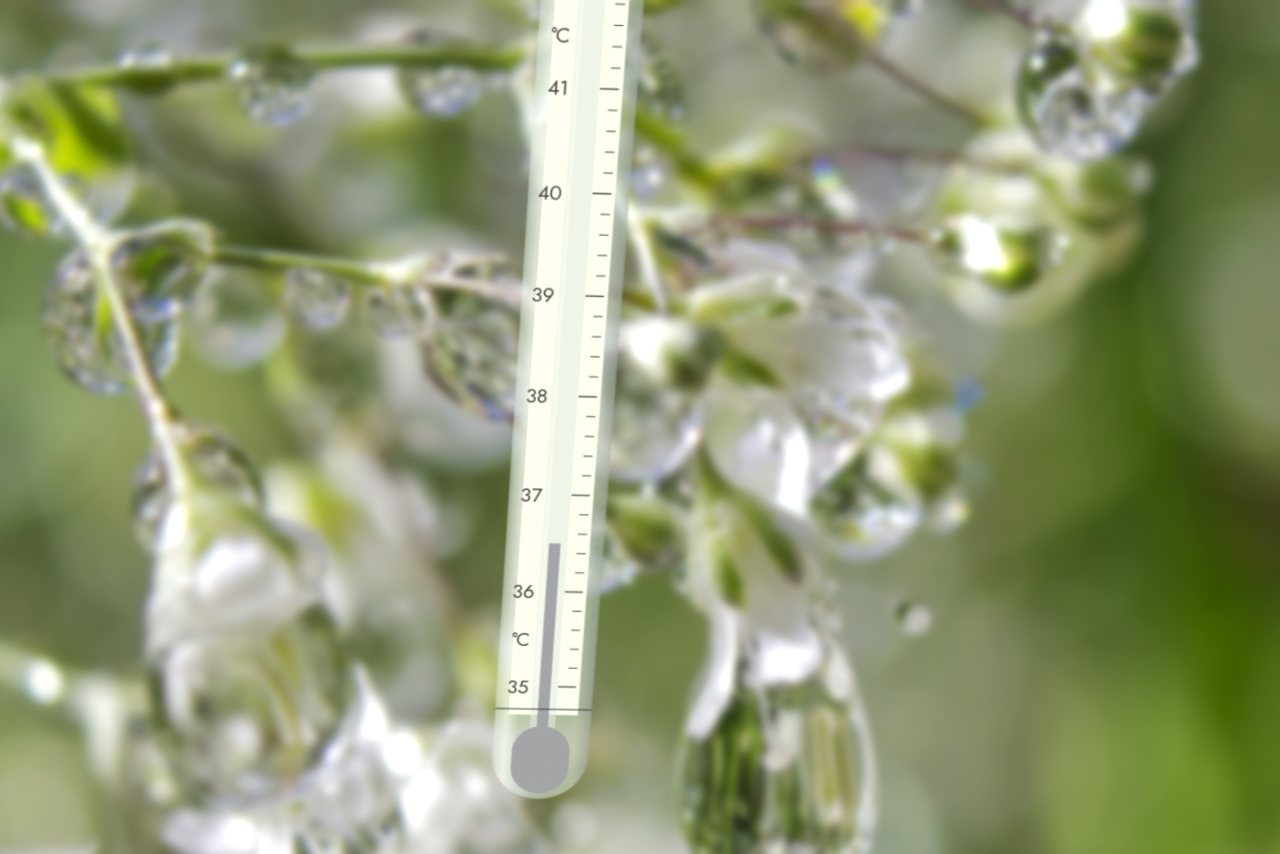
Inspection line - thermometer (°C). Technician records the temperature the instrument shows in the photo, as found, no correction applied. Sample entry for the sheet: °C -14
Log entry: °C 36.5
